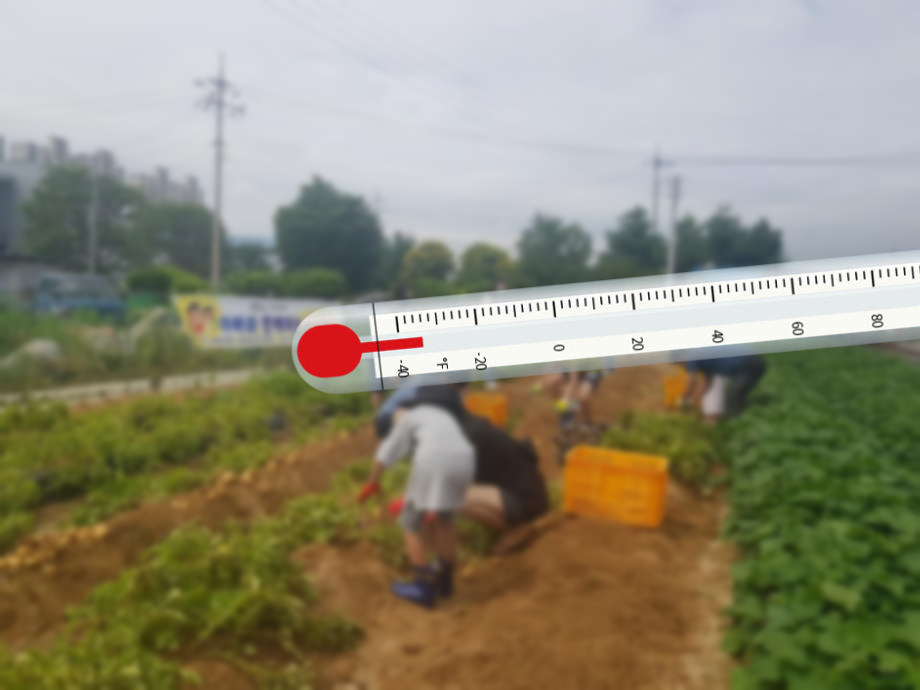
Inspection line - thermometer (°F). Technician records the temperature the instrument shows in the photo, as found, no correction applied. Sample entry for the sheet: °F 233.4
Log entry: °F -34
